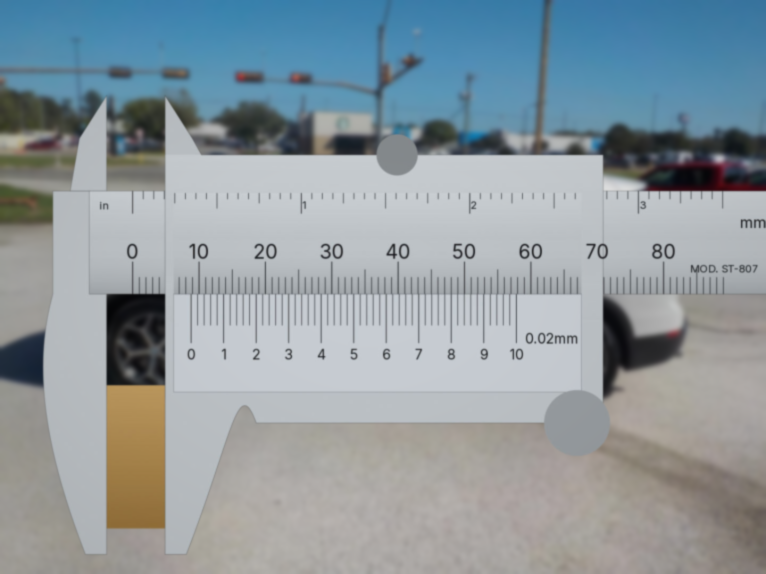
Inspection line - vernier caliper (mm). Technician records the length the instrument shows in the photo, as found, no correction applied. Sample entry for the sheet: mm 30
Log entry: mm 8.8
